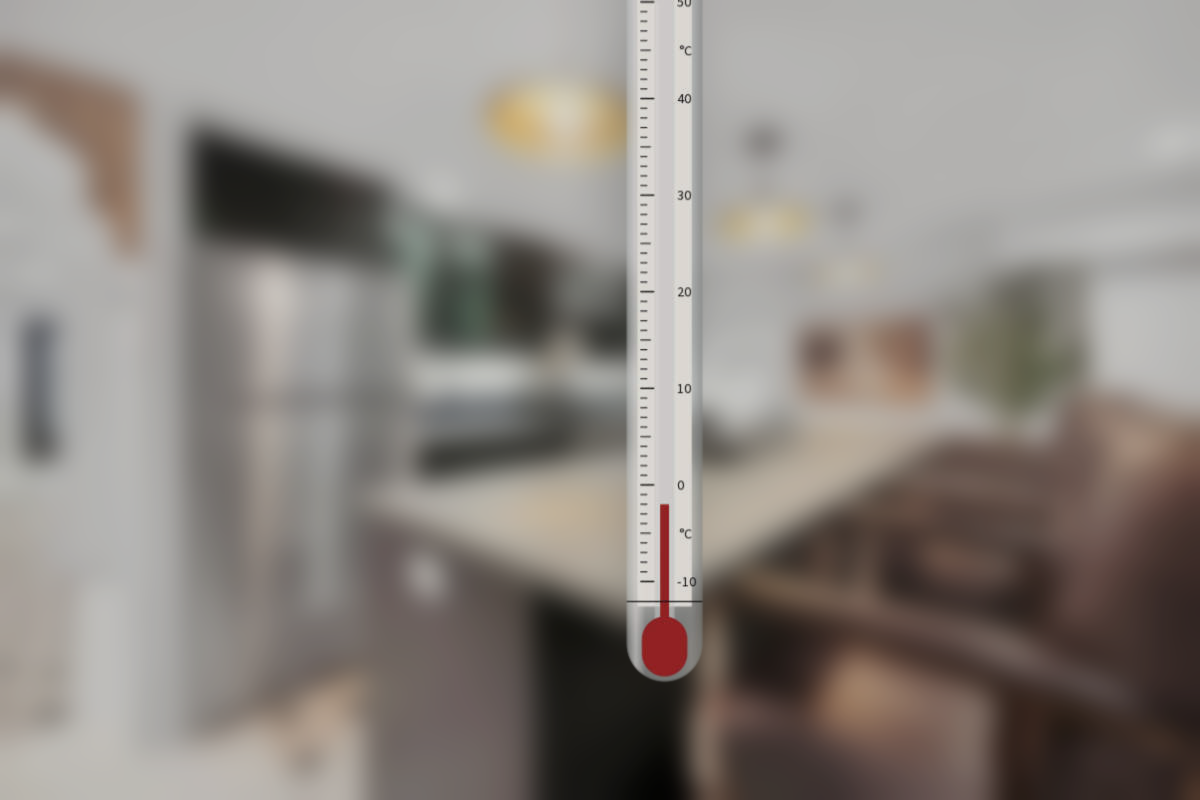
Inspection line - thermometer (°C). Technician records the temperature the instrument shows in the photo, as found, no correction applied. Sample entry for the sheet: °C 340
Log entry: °C -2
